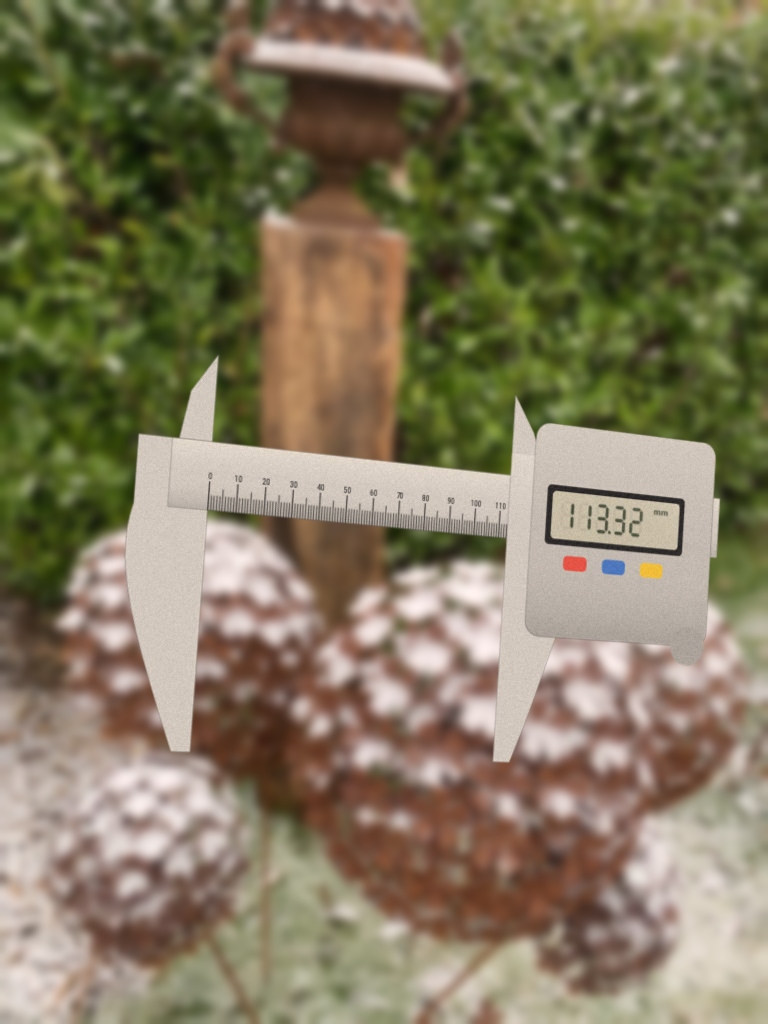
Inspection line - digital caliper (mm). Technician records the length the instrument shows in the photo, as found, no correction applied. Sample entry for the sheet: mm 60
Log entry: mm 113.32
